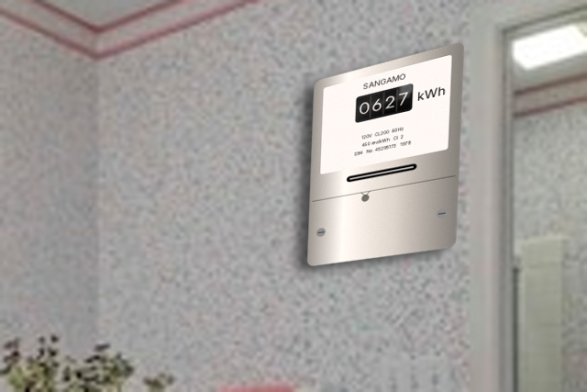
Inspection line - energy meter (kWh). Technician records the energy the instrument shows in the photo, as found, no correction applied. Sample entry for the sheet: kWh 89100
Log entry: kWh 627
